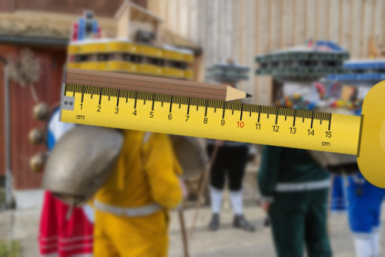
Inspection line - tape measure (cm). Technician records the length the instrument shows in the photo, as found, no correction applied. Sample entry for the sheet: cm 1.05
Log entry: cm 10.5
